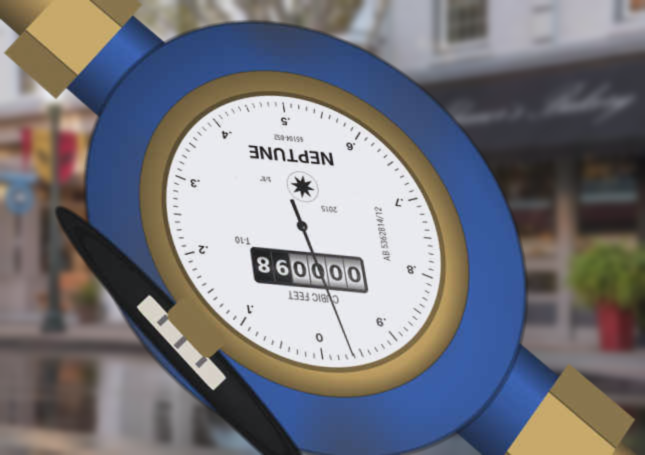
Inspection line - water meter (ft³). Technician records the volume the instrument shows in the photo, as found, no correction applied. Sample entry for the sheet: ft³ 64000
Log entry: ft³ 97.96
